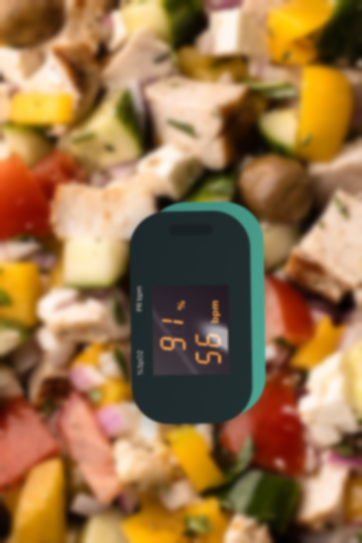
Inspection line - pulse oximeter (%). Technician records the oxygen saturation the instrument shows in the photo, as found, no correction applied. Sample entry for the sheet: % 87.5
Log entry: % 91
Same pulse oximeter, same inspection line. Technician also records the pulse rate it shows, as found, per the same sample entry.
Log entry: bpm 56
